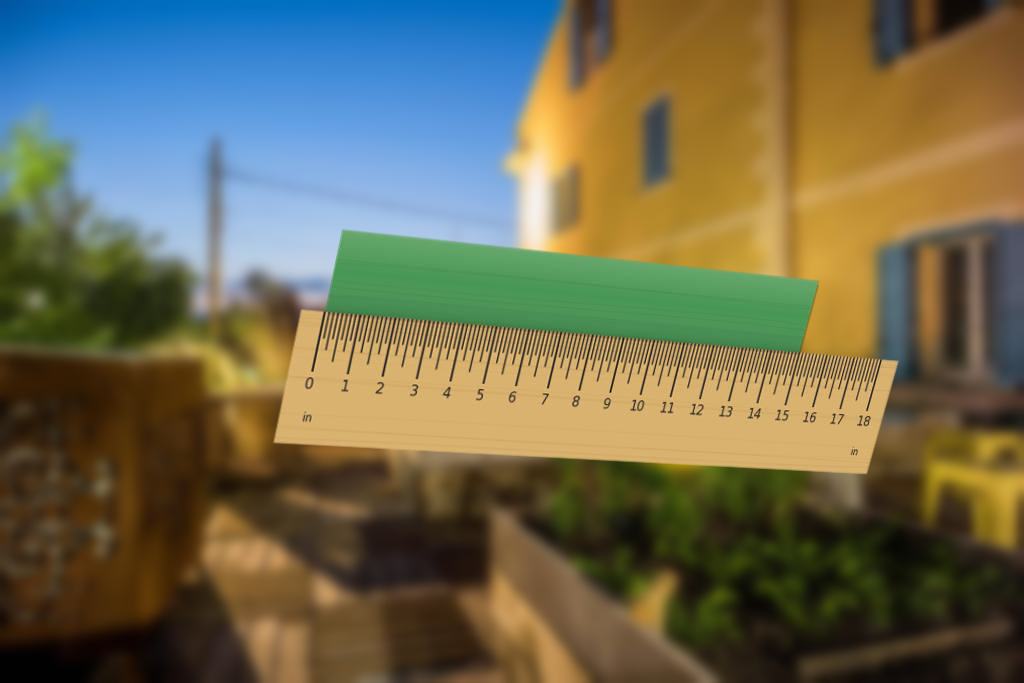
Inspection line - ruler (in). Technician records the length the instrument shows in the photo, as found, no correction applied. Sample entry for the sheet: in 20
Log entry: in 15
